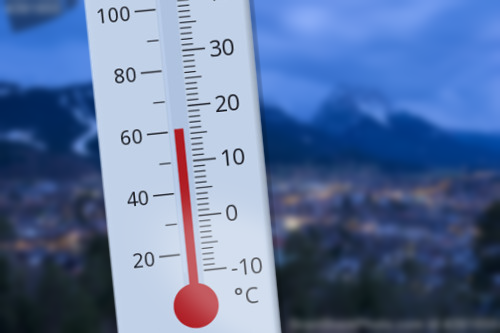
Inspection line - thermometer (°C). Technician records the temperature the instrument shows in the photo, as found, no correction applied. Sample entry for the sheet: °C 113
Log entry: °C 16
